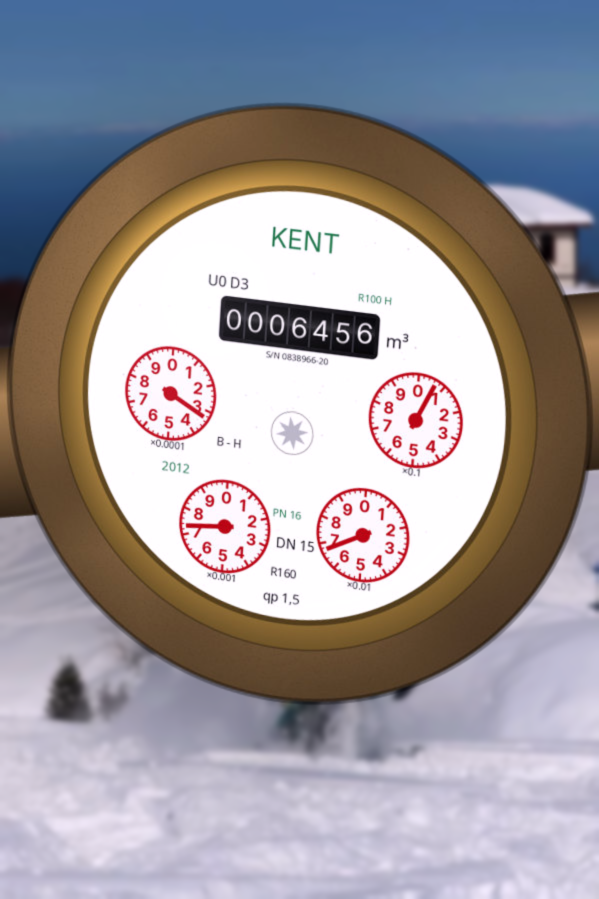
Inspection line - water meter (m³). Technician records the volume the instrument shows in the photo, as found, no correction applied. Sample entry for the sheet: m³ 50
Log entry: m³ 6456.0673
